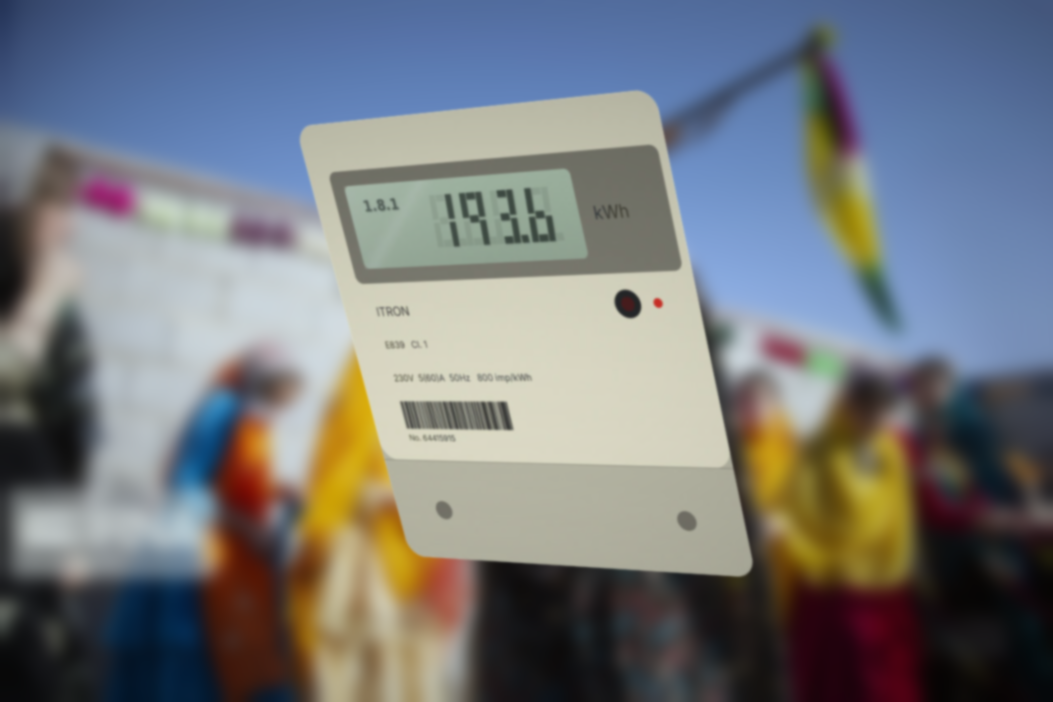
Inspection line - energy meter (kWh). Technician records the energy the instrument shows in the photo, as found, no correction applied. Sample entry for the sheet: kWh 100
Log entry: kWh 193.6
